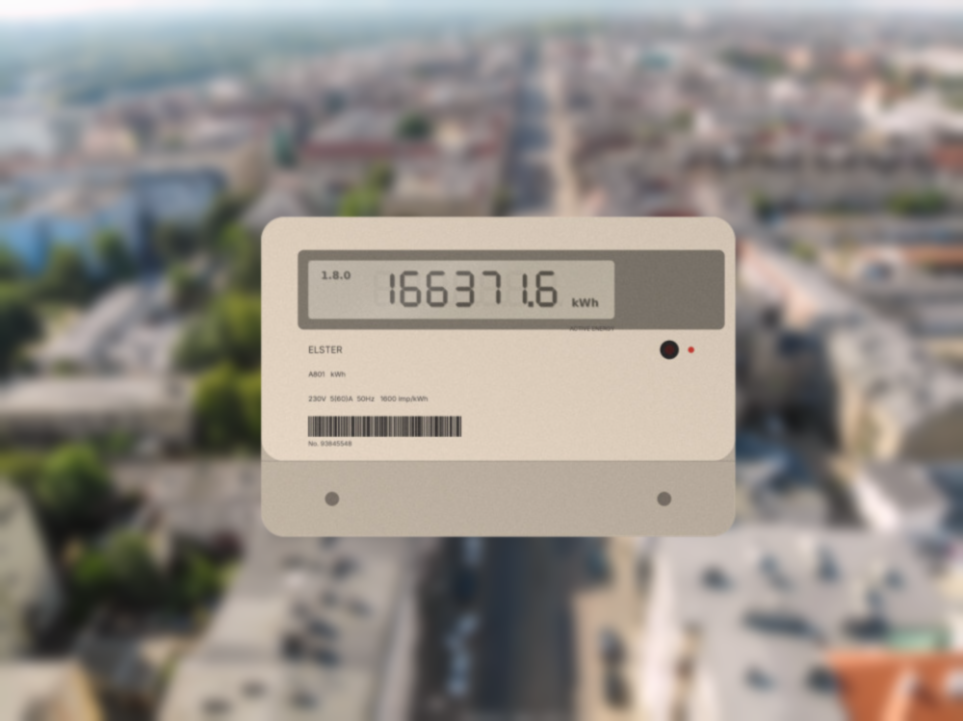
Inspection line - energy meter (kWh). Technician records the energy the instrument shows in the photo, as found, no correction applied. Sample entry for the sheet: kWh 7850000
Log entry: kWh 166371.6
